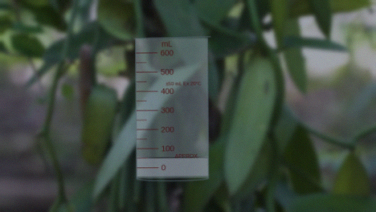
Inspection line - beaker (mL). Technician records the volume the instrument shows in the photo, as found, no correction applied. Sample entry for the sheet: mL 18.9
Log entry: mL 50
